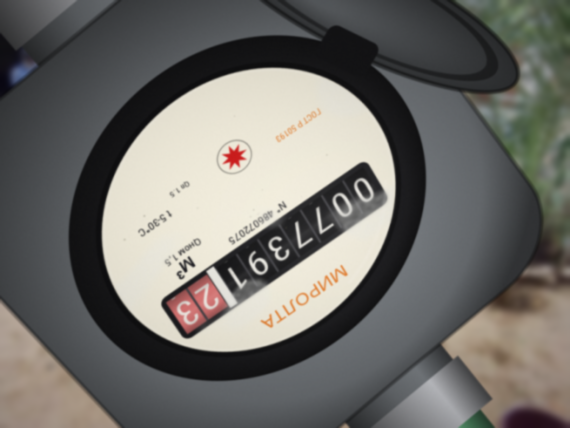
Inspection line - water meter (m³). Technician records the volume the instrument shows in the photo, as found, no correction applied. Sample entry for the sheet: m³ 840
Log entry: m³ 77391.23
